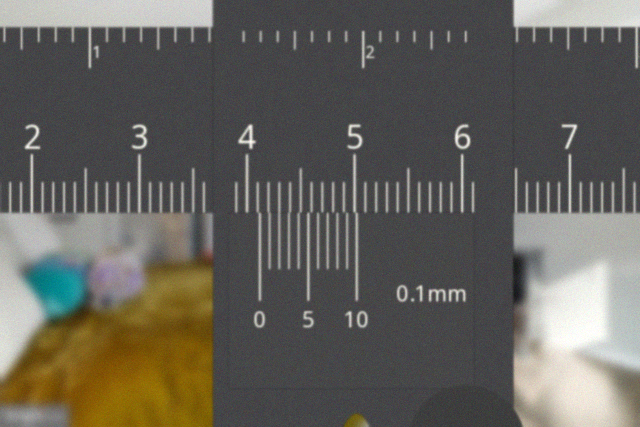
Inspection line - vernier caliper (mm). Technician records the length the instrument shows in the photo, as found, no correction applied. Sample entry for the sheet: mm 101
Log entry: mm 41.2
